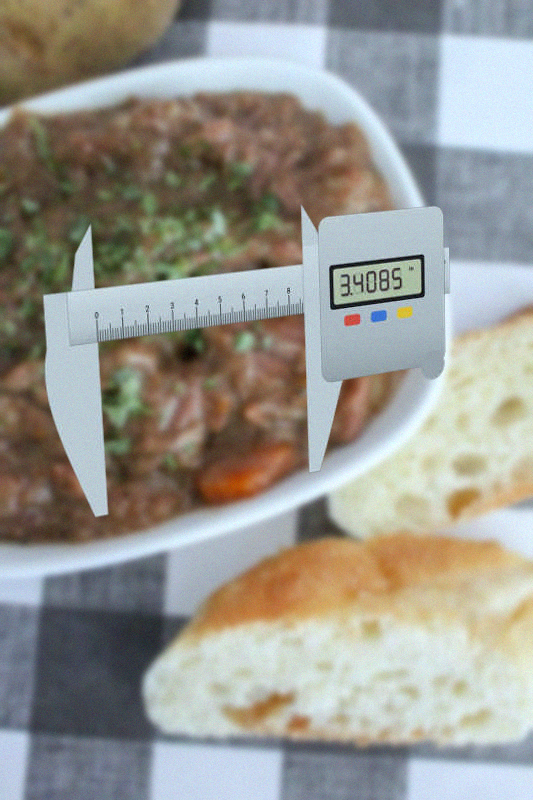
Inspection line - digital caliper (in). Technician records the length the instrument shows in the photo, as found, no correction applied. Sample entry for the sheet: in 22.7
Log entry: in 3.4085
